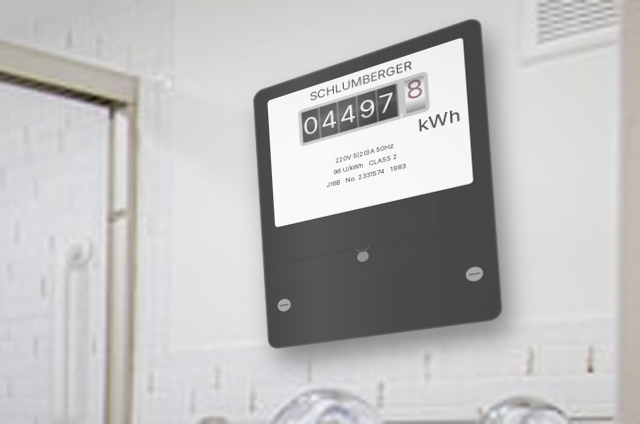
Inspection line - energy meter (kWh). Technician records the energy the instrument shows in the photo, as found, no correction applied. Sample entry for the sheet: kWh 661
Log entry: kWh 4497.8
